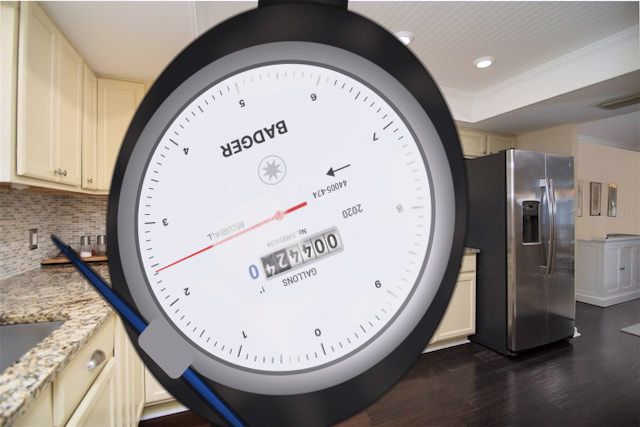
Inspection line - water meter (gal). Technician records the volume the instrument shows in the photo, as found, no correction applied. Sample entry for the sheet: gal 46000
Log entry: gal 44242.4
